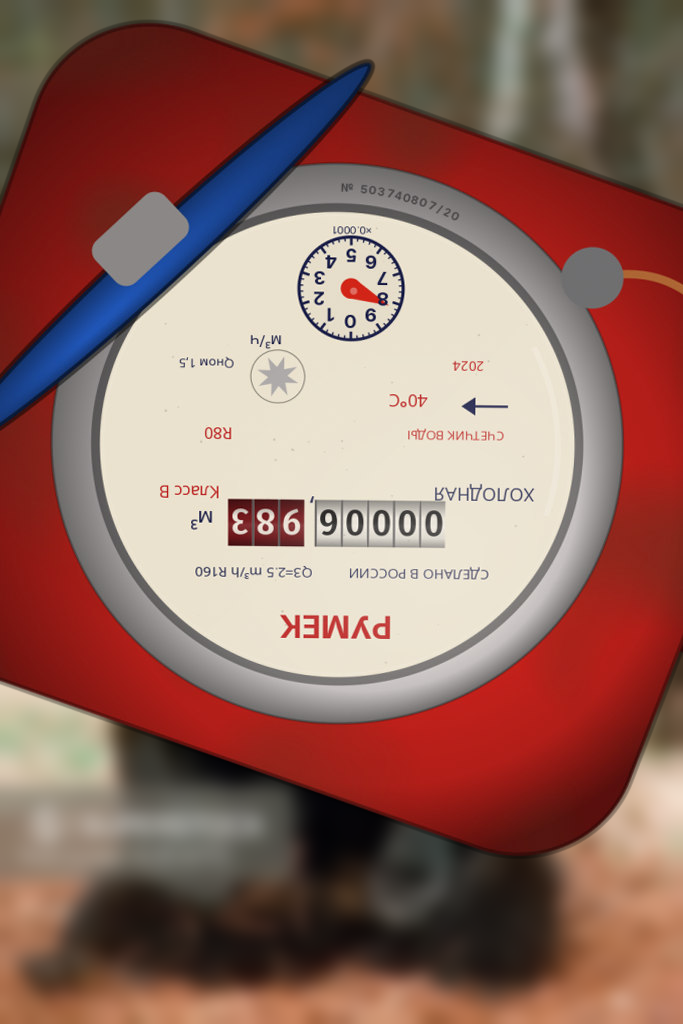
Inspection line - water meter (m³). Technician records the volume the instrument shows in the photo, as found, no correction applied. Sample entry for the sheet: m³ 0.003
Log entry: m³ 6.9838
